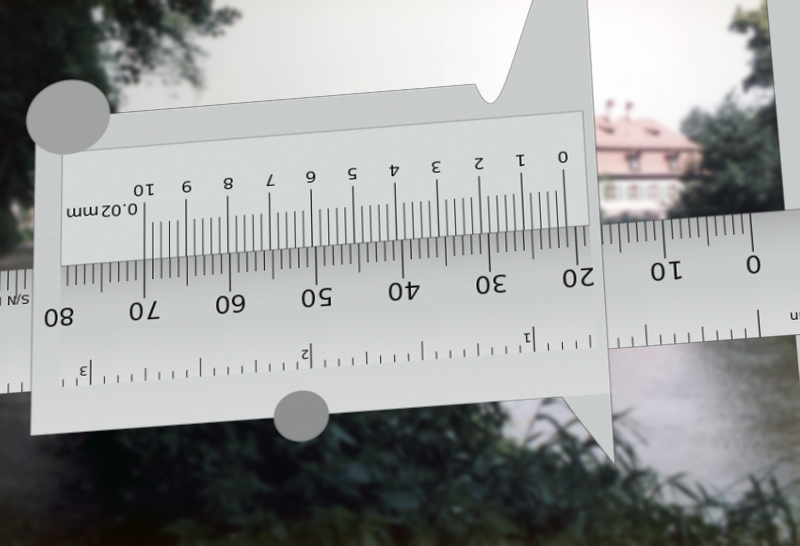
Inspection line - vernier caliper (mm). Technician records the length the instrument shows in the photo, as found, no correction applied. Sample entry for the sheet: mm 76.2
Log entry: mm 21.0
